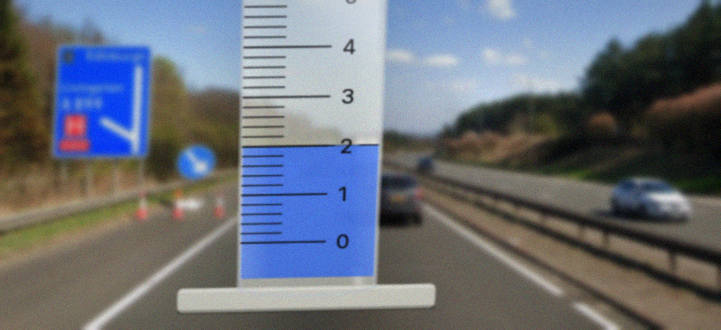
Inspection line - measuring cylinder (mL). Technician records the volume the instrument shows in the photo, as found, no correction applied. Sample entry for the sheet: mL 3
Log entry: mL 2
